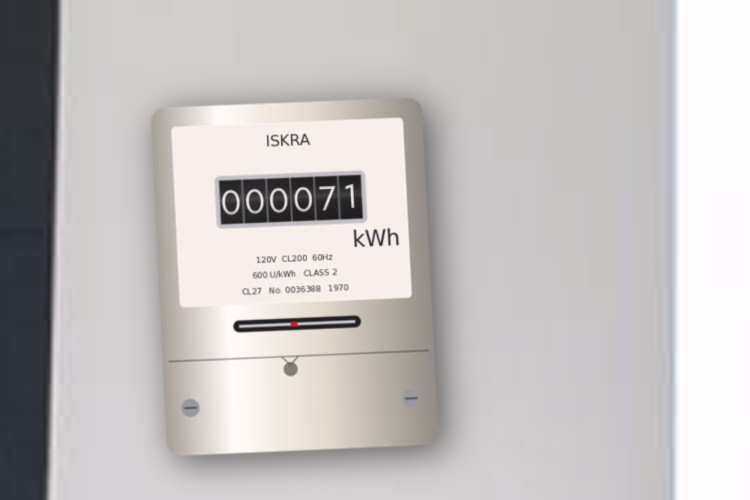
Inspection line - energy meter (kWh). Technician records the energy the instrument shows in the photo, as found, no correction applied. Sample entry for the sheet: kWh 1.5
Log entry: kWh 71
